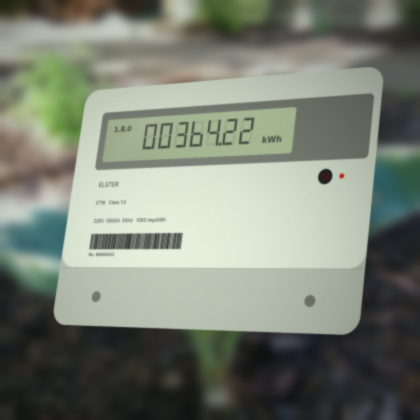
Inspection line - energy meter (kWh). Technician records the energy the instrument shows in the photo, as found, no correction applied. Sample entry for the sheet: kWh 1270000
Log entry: kWh 364.22
